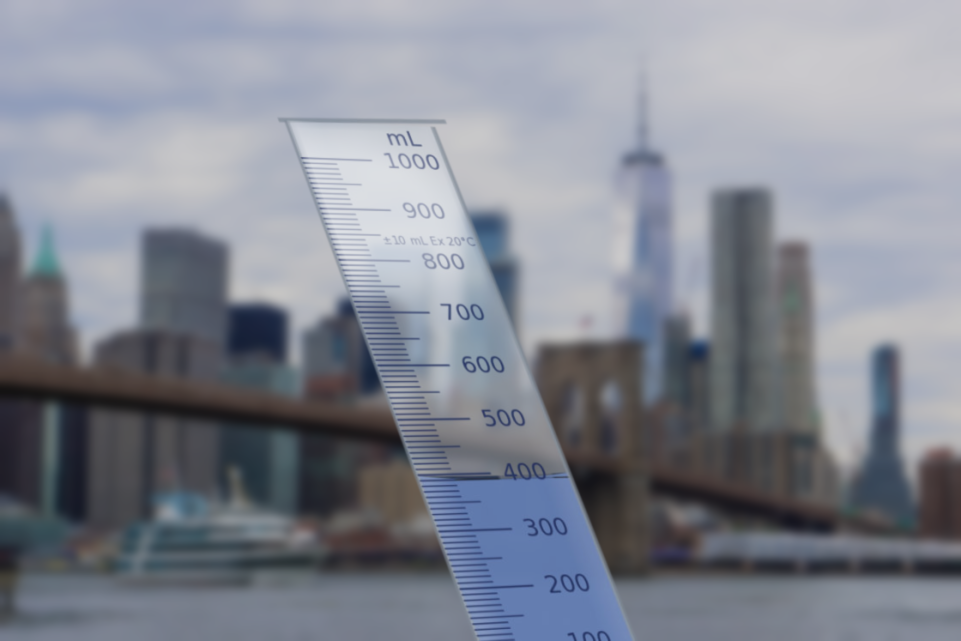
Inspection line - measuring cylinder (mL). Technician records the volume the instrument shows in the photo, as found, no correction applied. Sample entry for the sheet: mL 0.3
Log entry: mL 390
